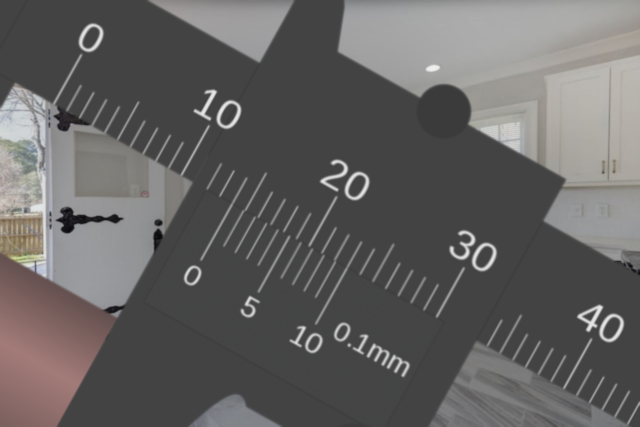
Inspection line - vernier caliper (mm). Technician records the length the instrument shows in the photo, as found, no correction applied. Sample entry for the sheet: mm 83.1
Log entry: mm 14.0
